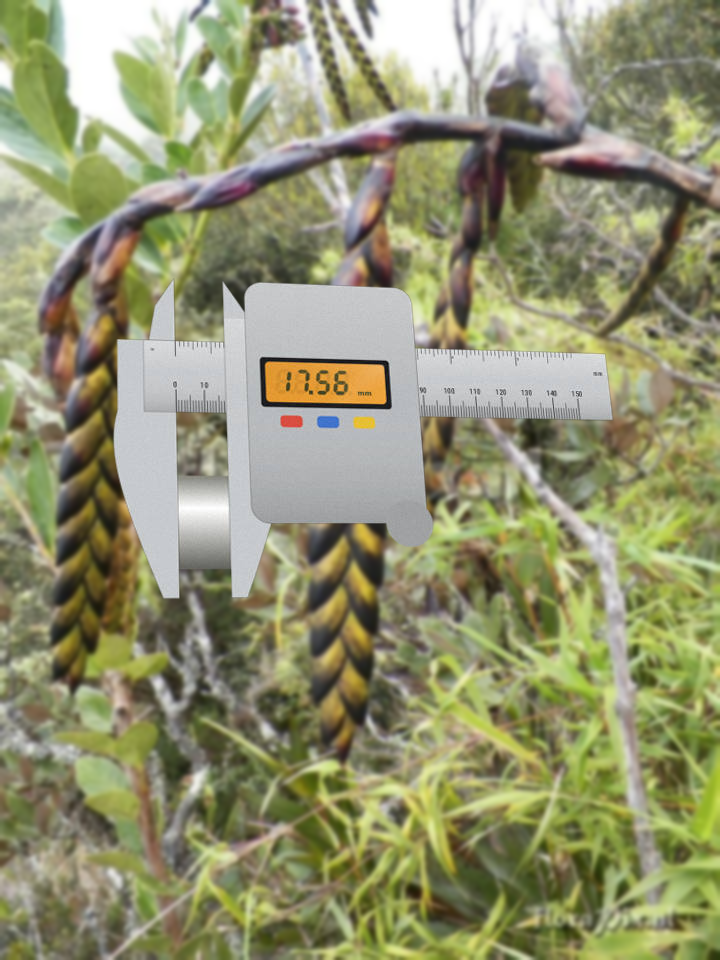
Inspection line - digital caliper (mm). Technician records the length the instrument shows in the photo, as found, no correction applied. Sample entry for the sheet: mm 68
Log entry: mm 17.56
